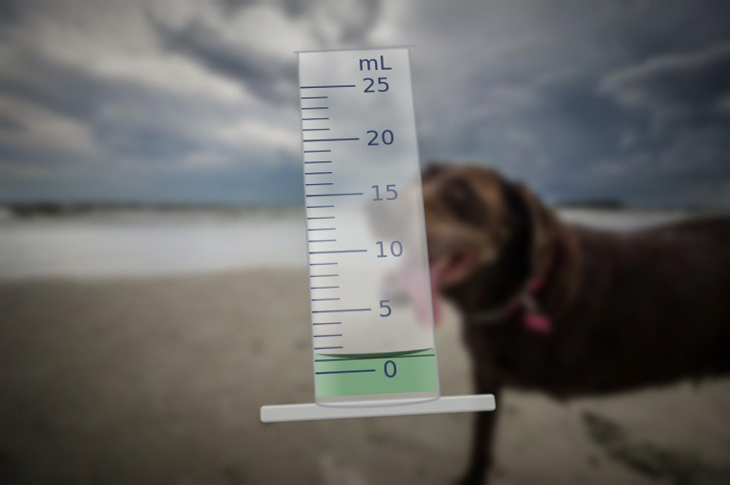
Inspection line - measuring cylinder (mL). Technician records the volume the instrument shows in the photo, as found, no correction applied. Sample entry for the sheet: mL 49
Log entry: mL 1
